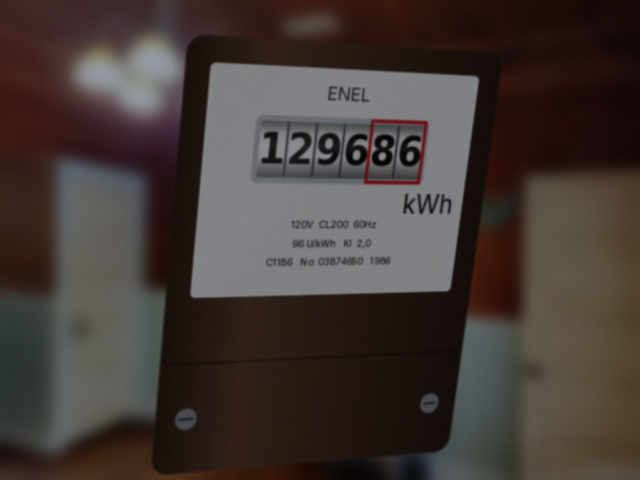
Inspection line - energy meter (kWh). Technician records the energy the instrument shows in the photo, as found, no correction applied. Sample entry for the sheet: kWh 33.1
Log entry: kWh 1296.86
